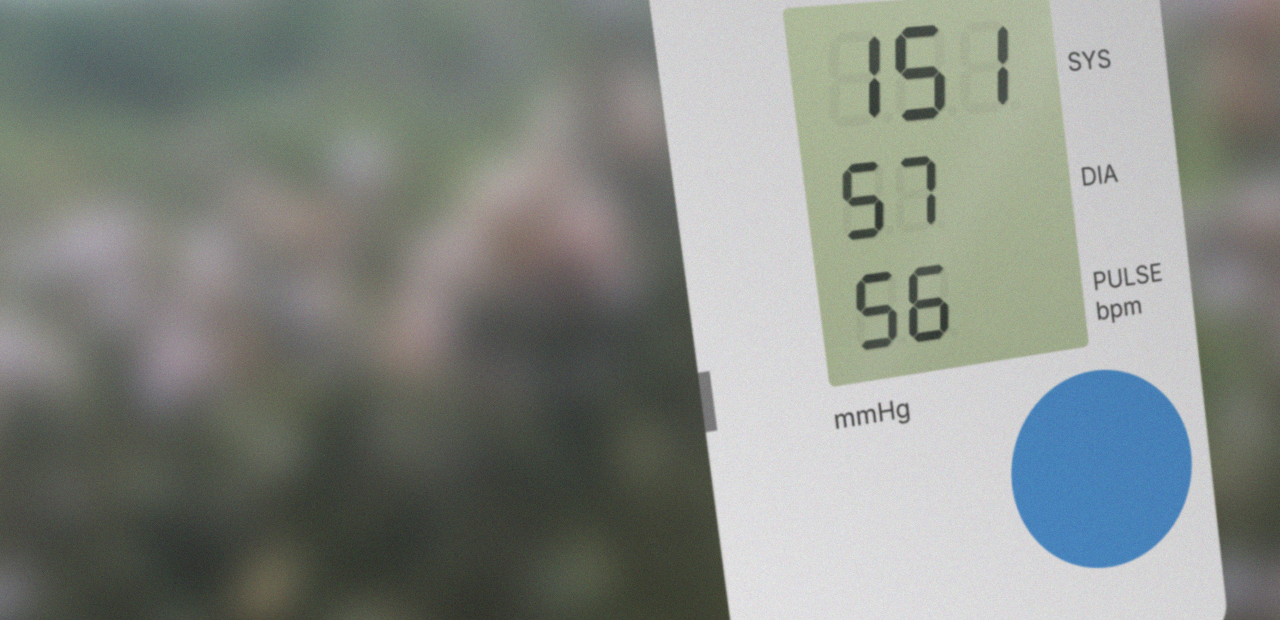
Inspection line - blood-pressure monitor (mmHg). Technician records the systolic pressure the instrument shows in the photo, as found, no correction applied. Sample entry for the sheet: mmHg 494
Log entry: mmHg 151
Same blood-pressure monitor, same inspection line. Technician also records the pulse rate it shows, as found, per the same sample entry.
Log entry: bpm 56
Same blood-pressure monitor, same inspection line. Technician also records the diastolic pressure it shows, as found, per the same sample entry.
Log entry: mmHg 57
